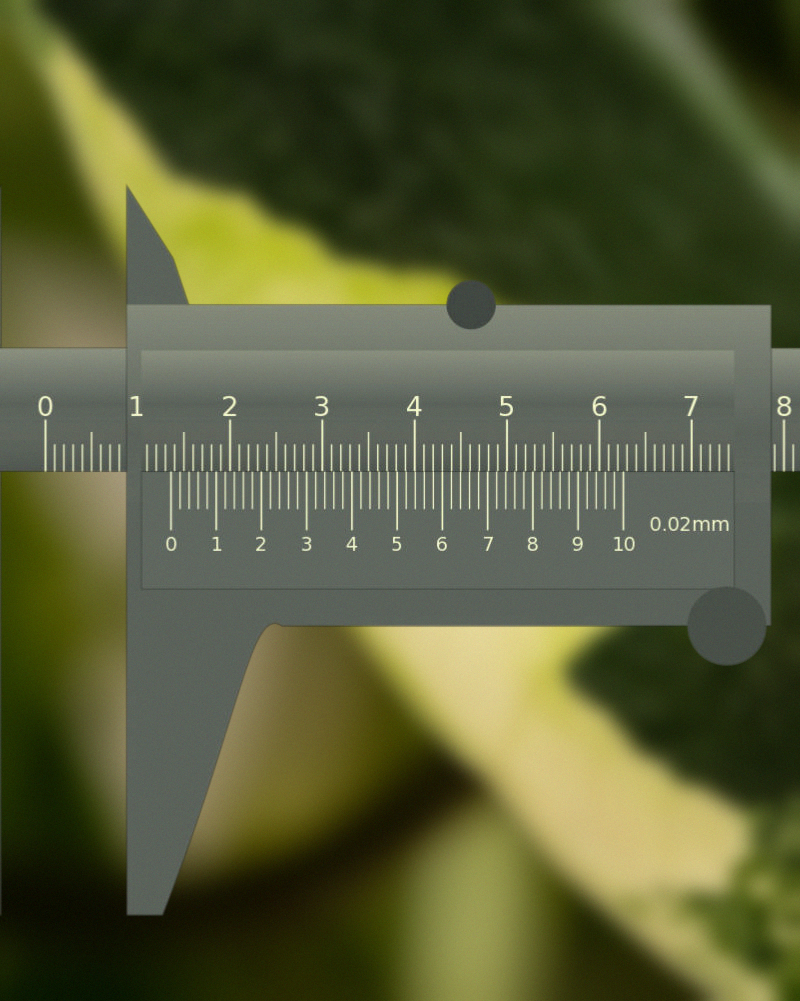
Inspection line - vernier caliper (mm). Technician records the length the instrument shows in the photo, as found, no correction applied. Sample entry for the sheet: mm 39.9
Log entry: mm 13.6
